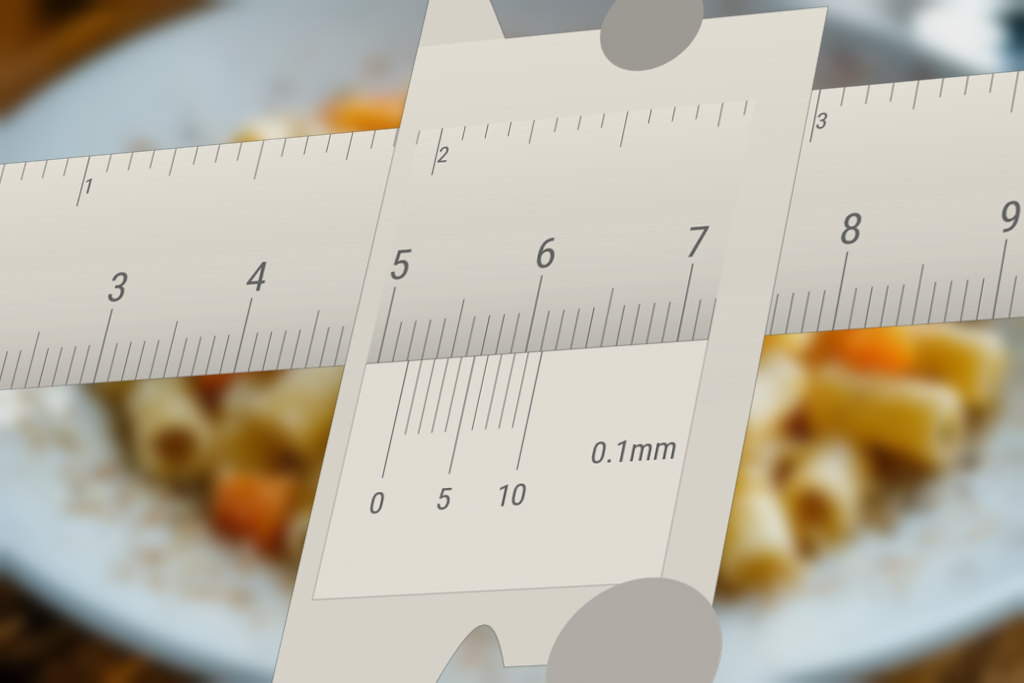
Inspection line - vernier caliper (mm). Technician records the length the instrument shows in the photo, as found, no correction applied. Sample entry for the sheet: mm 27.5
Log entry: mm 52.1
